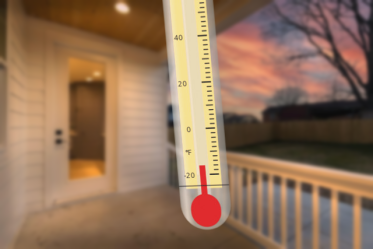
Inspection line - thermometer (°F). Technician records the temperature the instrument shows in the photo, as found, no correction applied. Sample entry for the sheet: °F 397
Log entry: °F -16
